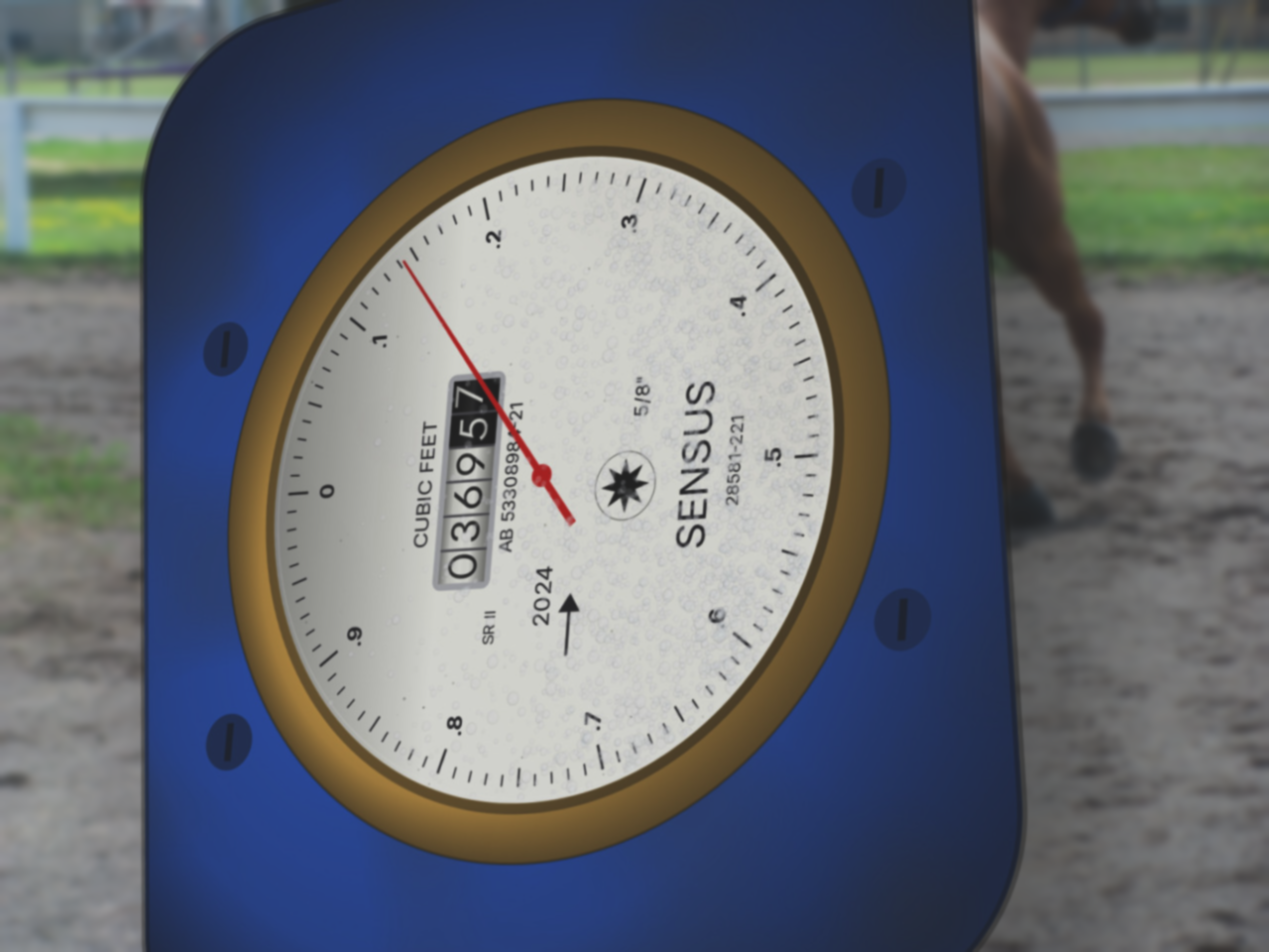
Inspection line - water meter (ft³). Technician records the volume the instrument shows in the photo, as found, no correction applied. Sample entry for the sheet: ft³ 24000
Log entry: ft³ 36957.14
